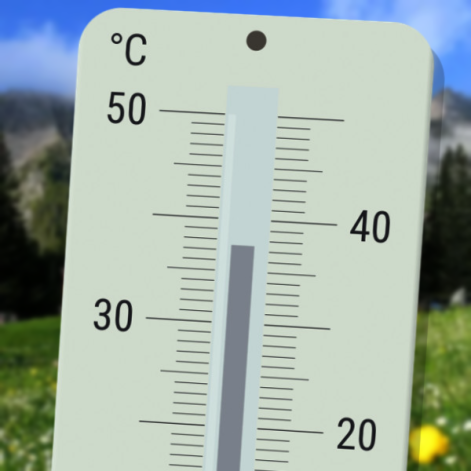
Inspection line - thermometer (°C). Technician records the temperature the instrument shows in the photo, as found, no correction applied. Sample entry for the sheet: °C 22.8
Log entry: °C 37.5
